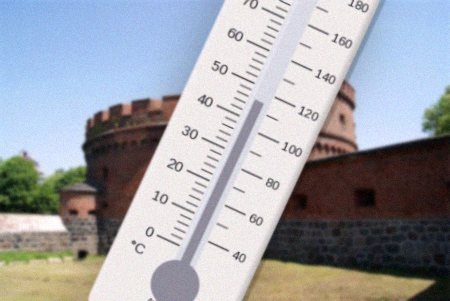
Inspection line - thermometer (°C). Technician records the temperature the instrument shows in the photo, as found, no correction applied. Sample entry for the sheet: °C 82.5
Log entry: °C 46
